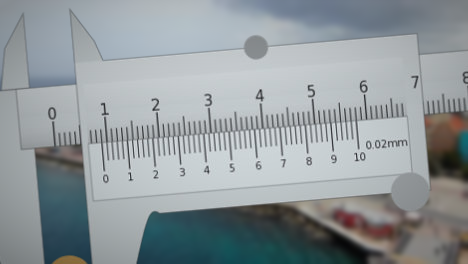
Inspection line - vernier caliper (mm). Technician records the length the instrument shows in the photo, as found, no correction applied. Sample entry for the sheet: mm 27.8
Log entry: mm 9.0
